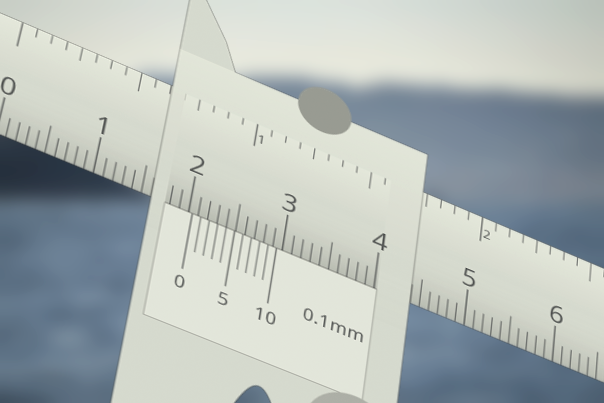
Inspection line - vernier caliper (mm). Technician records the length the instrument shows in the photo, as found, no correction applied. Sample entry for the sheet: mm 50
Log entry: mm 20.4
